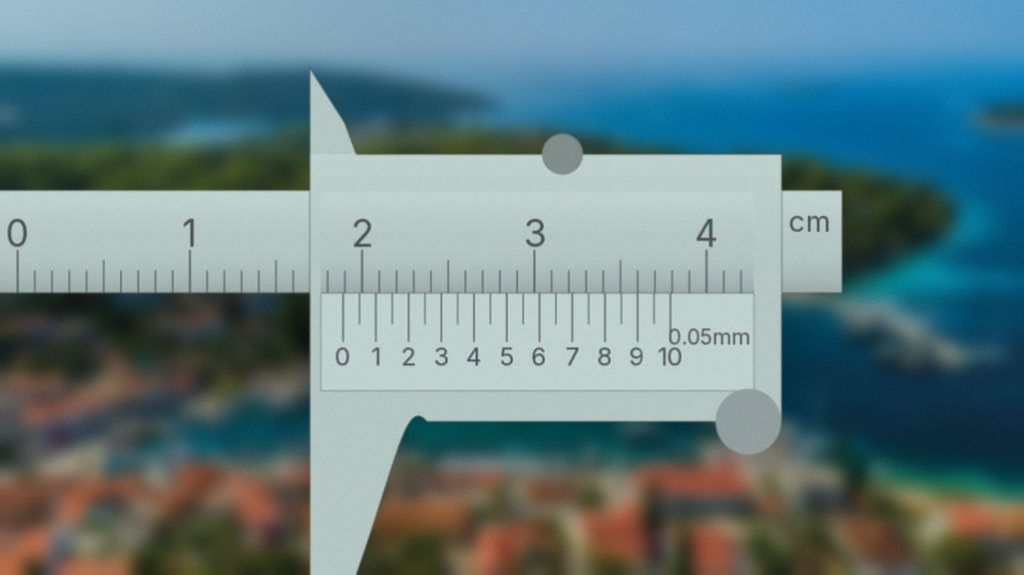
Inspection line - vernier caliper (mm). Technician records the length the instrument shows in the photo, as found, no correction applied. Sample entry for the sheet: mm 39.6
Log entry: mm 18.9
